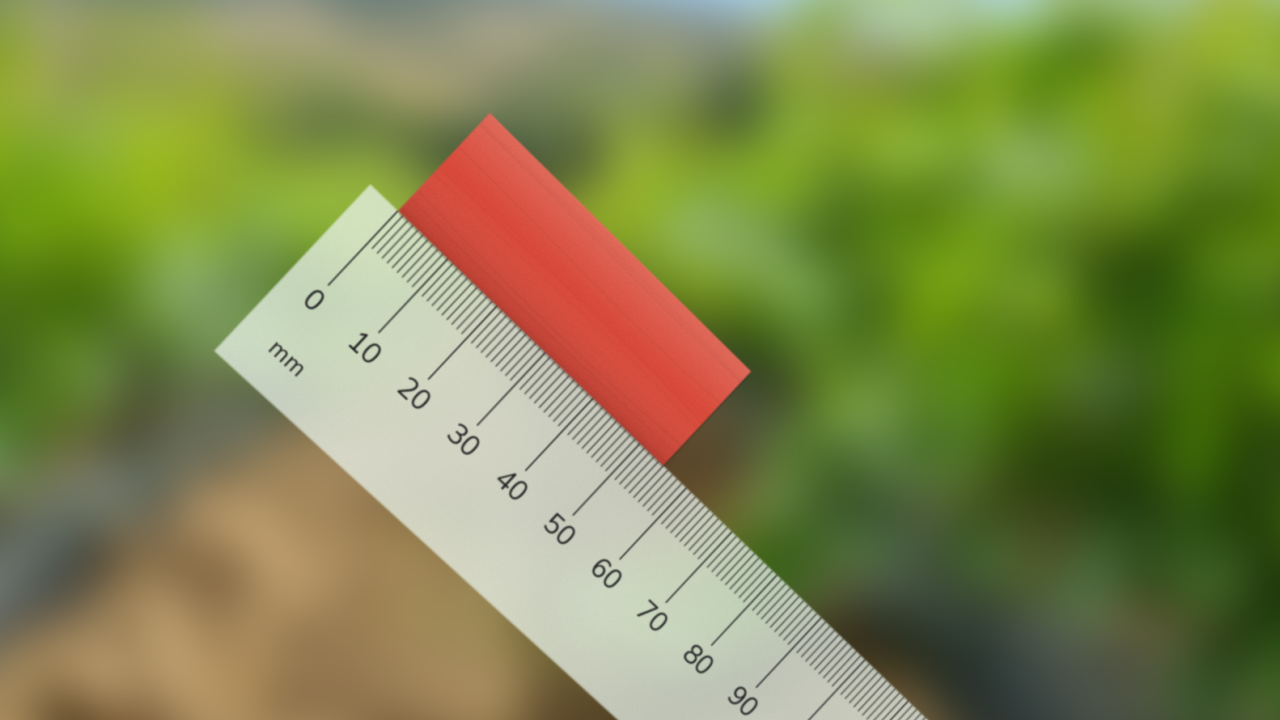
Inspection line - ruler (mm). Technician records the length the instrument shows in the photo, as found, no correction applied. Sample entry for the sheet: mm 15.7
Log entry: mm 55
